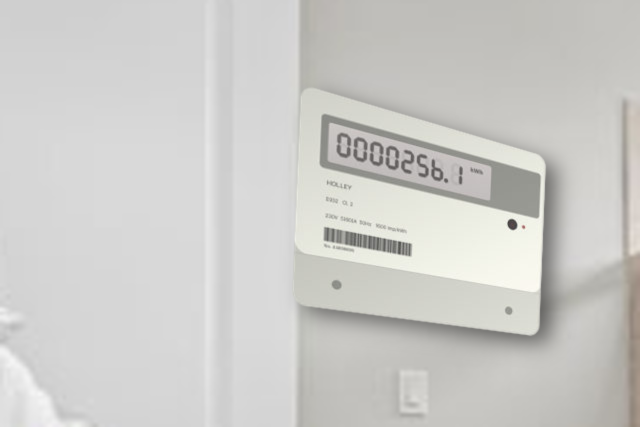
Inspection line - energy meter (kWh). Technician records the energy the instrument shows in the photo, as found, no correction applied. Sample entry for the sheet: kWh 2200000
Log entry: kWh 256.1
